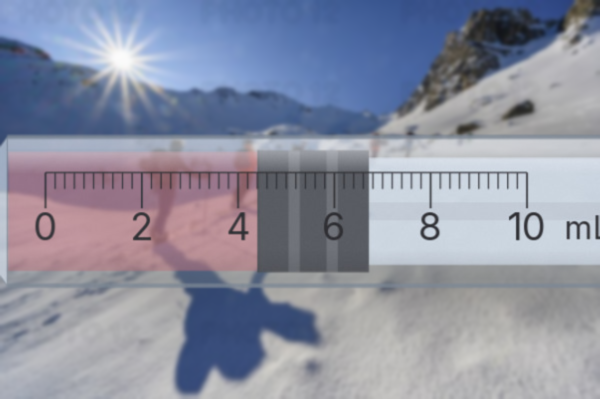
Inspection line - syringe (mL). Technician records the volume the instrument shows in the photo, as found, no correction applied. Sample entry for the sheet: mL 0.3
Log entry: mL 4.4
